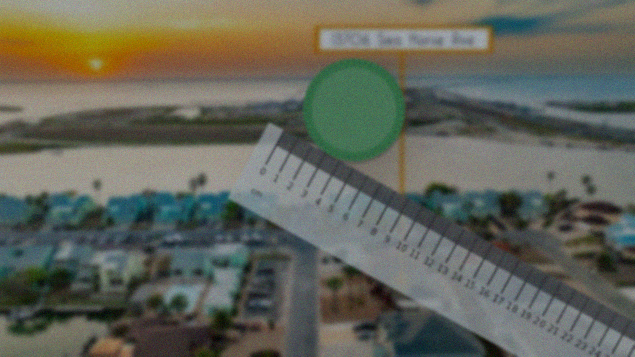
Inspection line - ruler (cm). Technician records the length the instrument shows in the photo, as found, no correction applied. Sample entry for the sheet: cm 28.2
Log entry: cm 6.5
